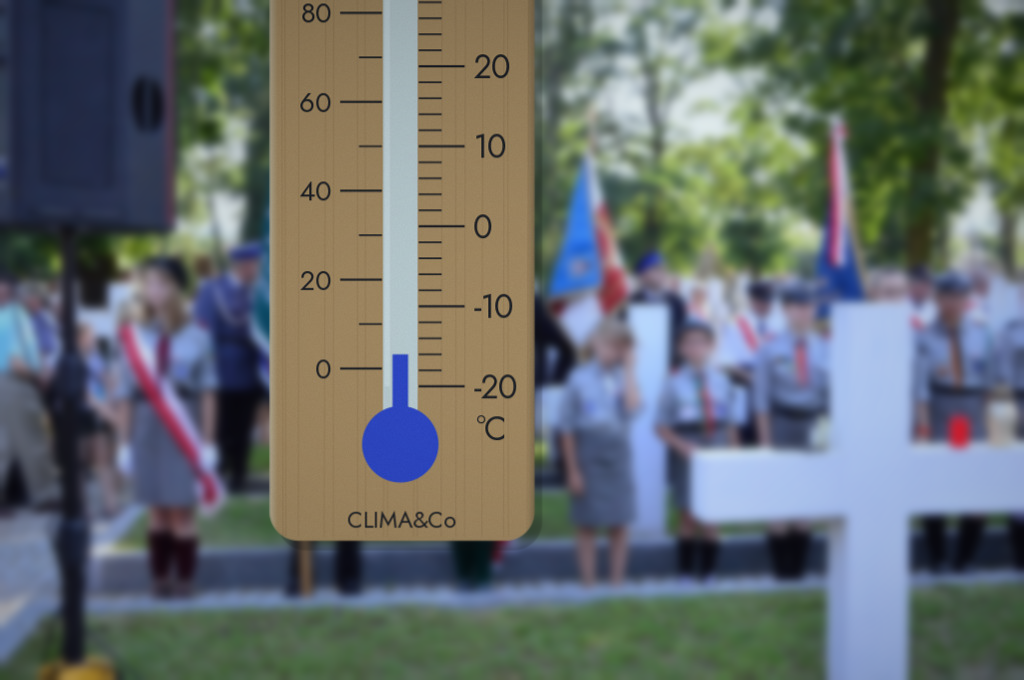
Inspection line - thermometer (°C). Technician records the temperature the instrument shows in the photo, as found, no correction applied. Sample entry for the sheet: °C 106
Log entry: °C -16
